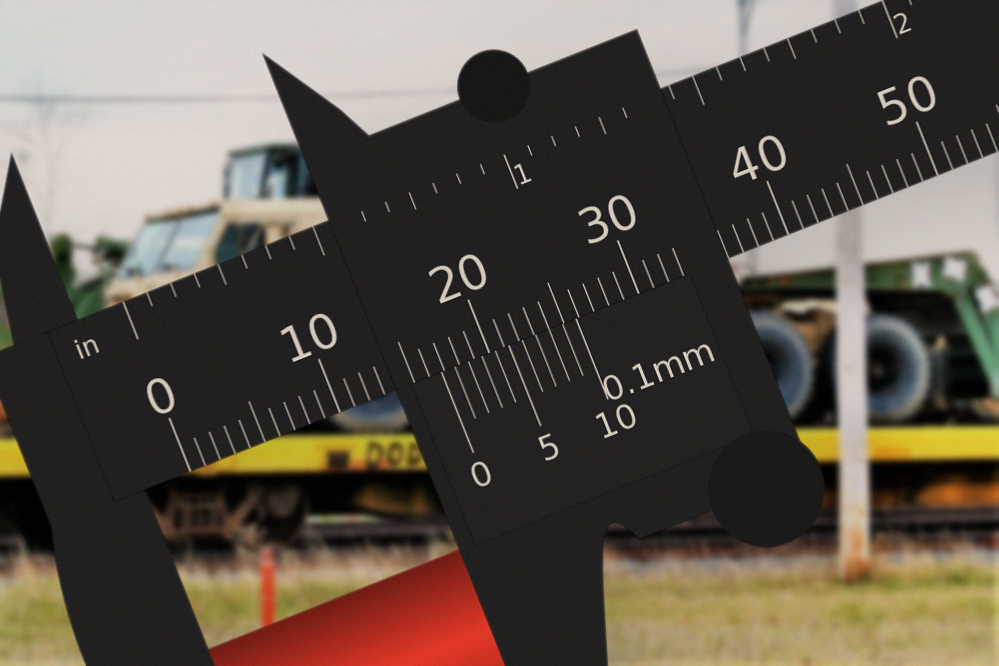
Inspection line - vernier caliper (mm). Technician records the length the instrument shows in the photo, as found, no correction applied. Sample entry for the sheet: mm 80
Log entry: mm 16.8
